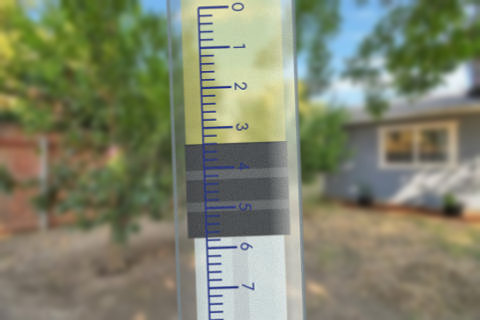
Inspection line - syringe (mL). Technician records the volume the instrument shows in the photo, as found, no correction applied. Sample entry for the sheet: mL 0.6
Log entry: mL 3.4
